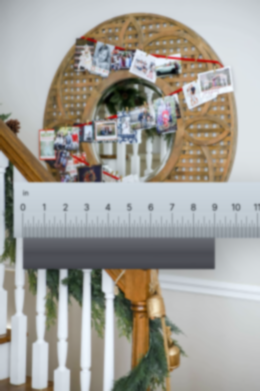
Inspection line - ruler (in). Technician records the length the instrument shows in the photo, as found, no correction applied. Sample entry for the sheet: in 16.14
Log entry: in 9
